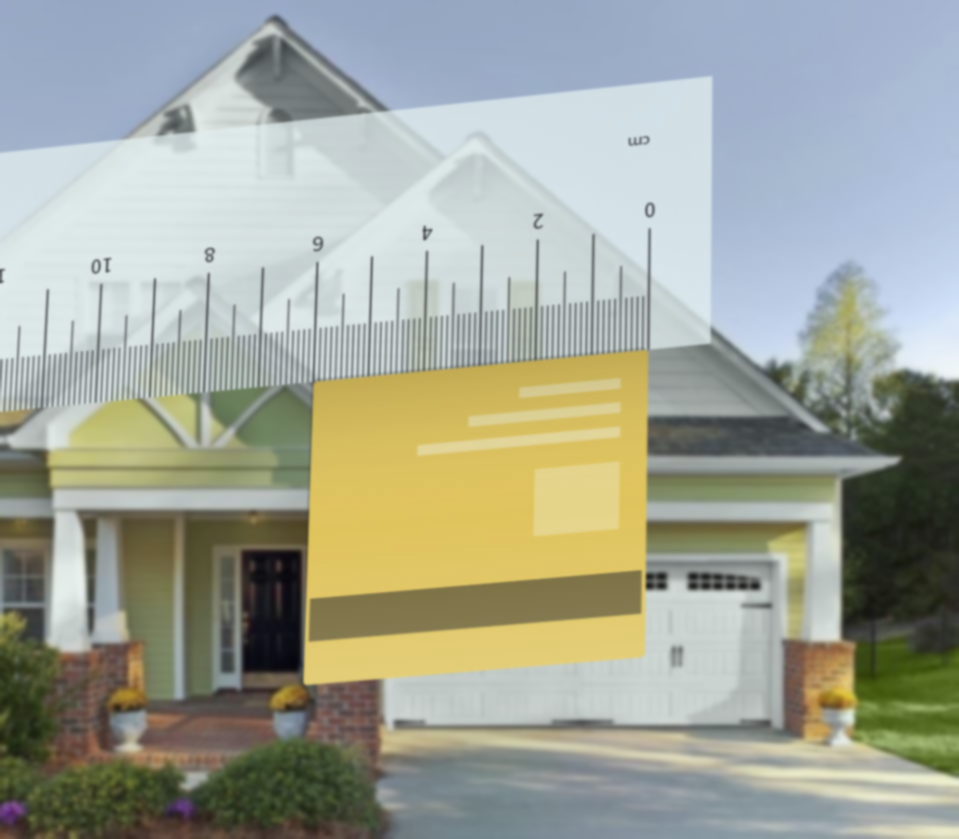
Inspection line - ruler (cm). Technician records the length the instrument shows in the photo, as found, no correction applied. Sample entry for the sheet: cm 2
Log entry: cm 6
